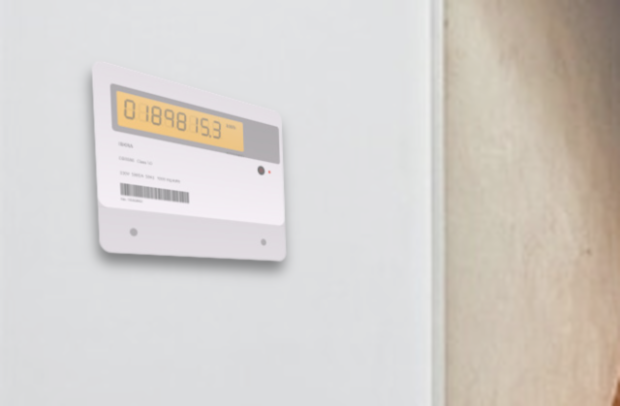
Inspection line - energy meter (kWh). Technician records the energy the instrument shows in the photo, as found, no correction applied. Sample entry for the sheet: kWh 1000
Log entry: kWh 189815.3
